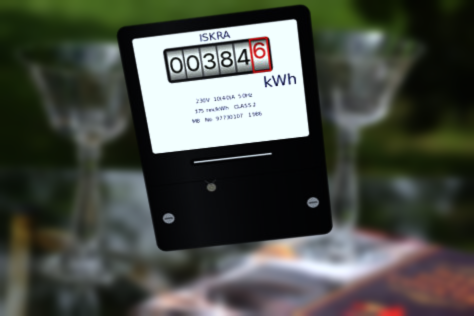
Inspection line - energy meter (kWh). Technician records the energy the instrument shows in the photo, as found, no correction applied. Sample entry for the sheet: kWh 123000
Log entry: kWh 384.6
